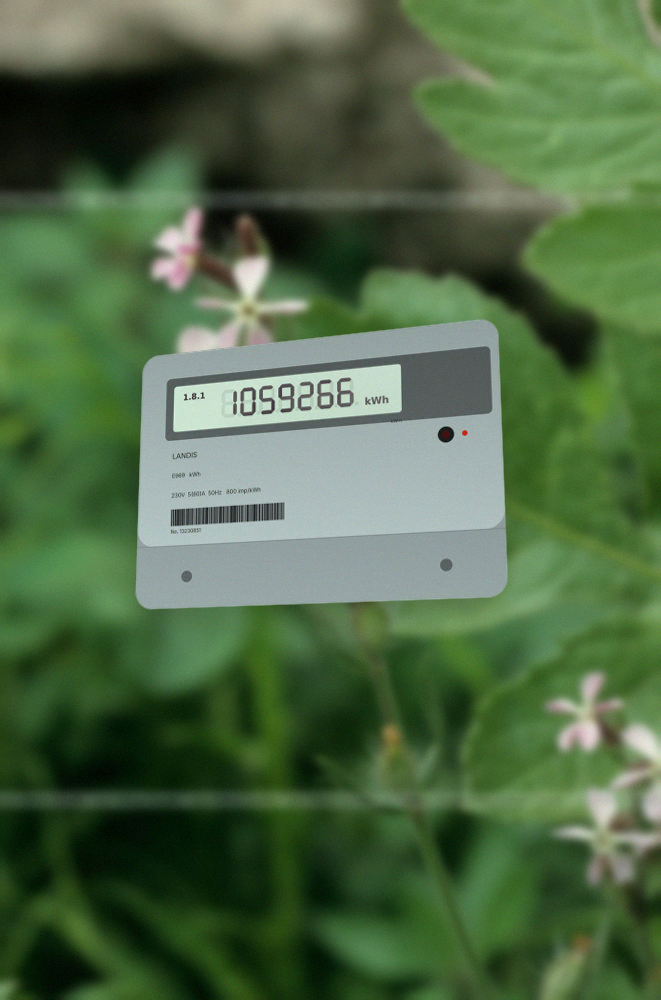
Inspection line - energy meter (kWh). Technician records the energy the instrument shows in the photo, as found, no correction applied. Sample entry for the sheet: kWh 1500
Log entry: kWh 1059266
